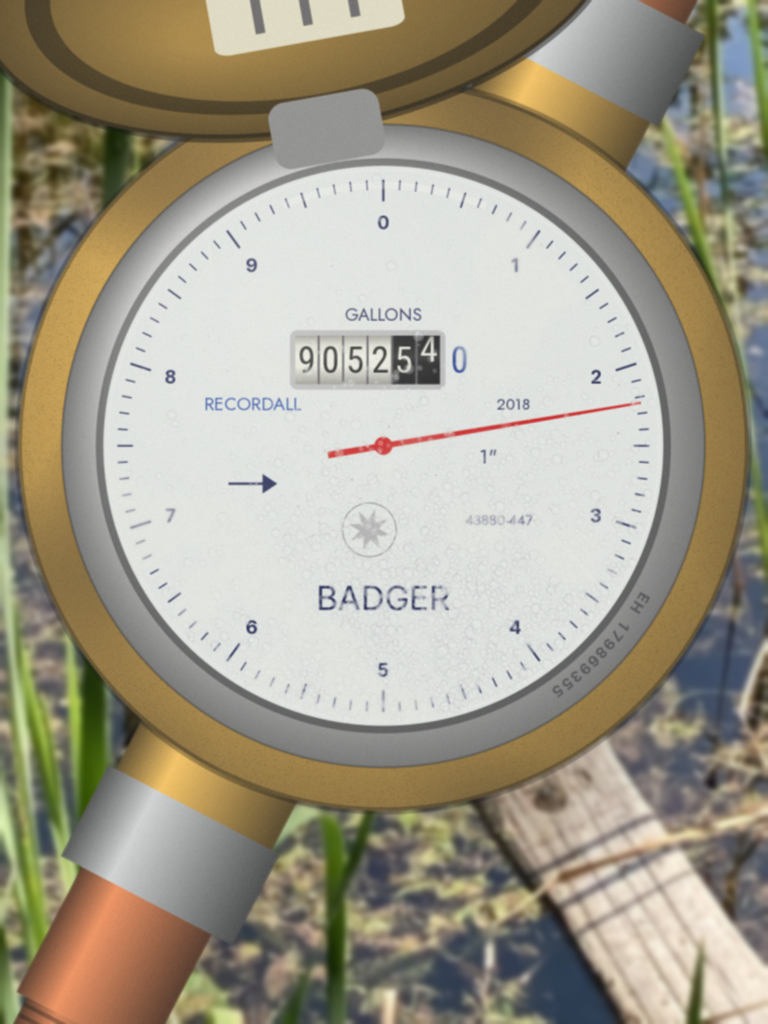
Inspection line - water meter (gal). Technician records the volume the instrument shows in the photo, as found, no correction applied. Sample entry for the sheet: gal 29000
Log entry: gal 9052542.2
